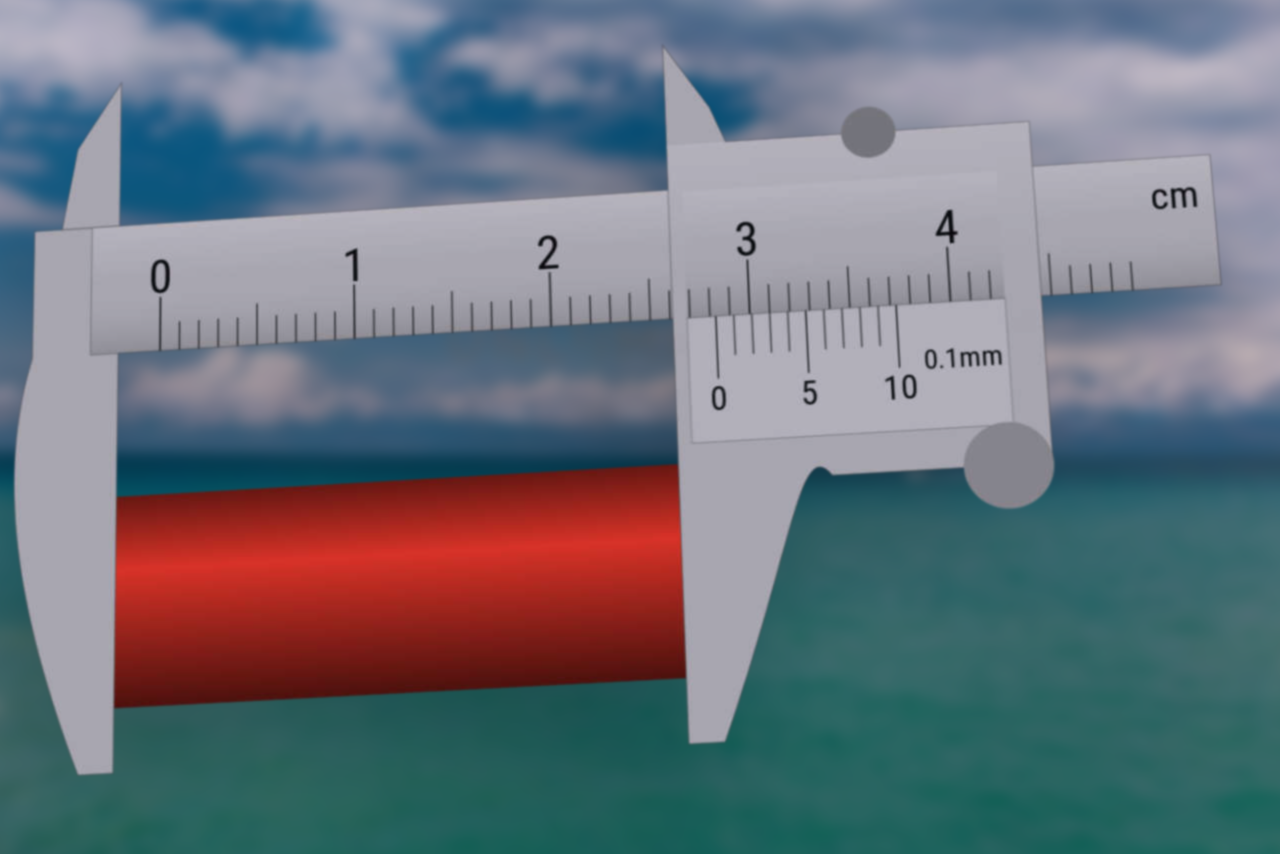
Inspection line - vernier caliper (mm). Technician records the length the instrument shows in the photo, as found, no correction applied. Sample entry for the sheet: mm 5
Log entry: mm 28.3
